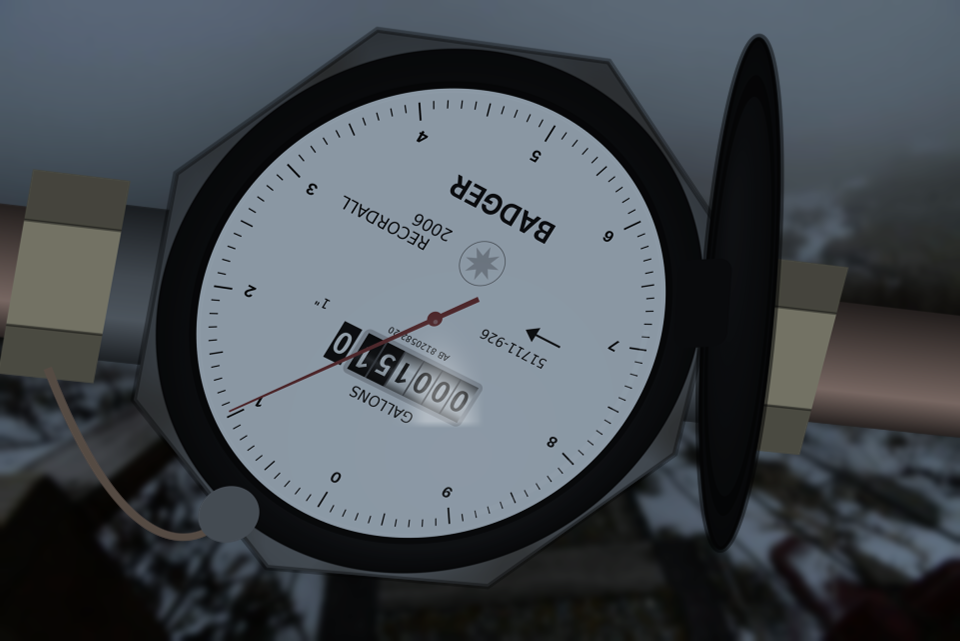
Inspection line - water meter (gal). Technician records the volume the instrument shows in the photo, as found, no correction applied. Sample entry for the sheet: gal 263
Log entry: gal 1511.0
